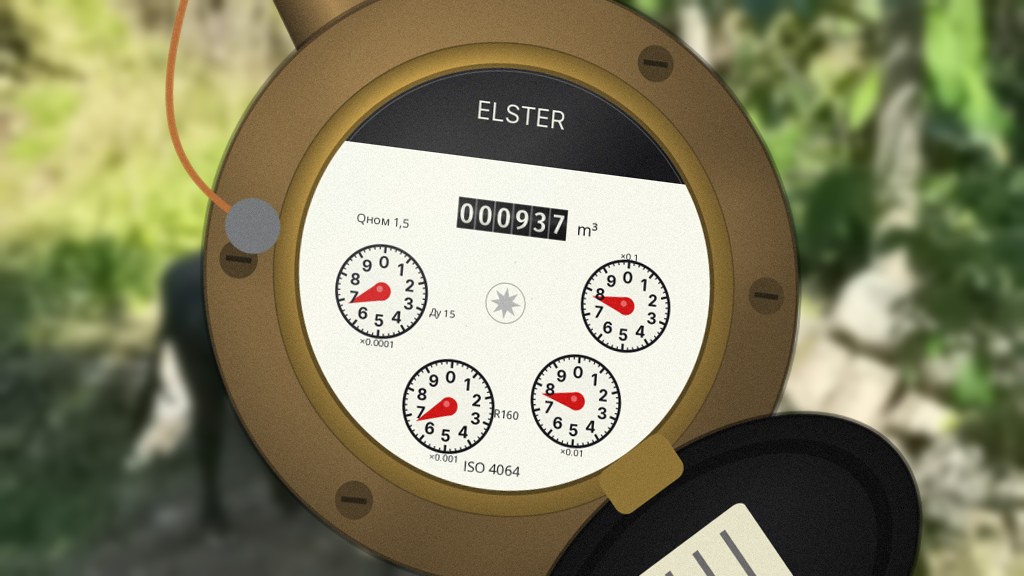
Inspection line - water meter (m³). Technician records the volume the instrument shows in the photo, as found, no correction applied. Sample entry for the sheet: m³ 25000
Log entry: m³ 937.7766
